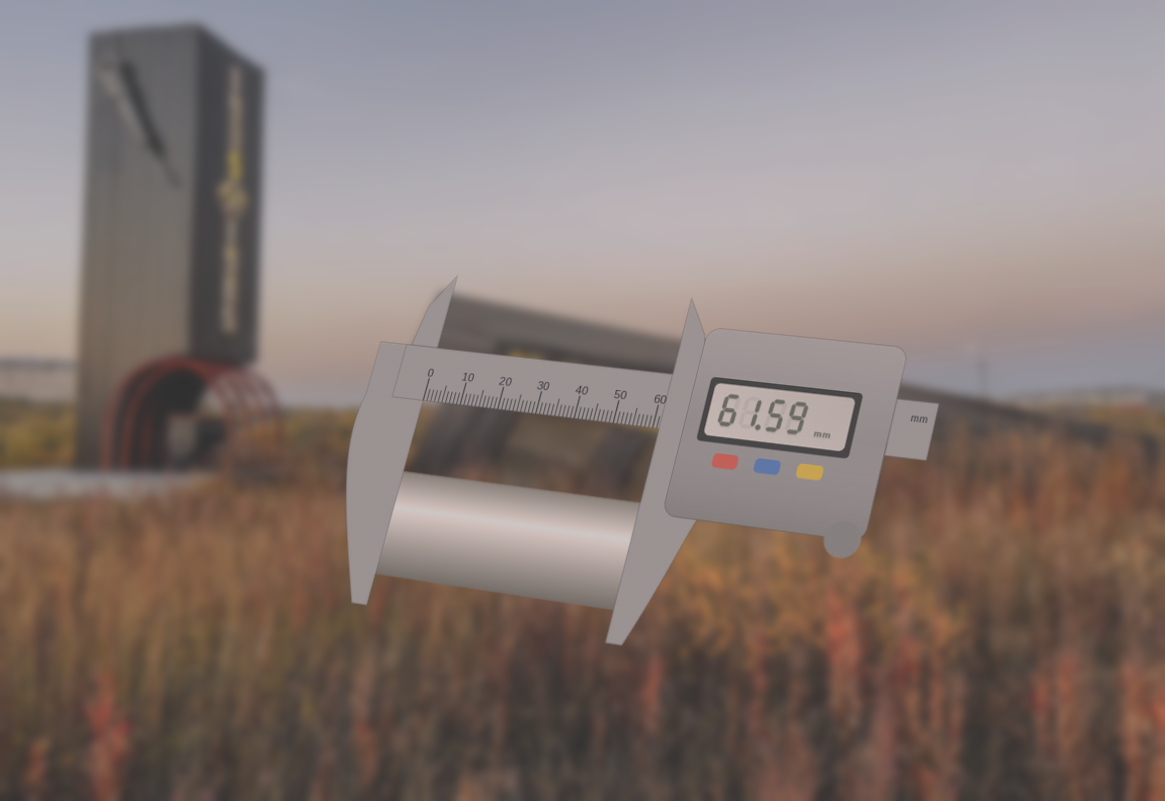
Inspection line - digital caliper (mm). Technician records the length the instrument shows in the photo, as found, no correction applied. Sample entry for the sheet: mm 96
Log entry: mm 61.59
